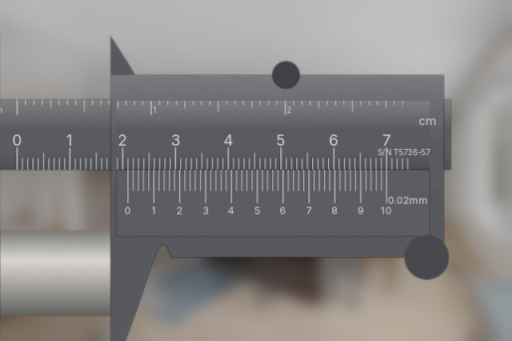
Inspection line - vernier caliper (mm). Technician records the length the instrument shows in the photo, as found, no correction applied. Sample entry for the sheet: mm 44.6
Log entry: mm 21.0
